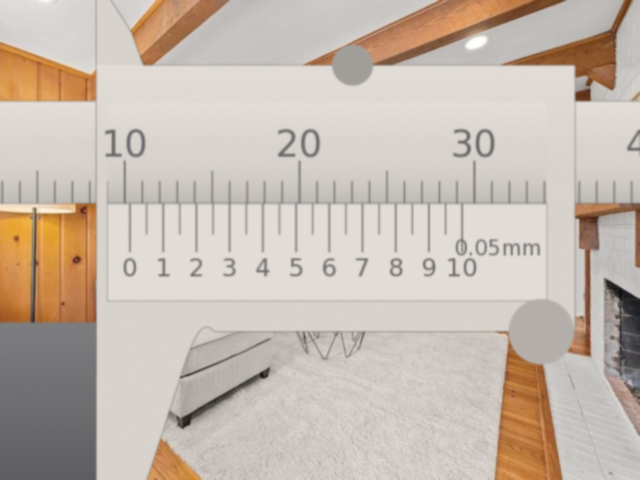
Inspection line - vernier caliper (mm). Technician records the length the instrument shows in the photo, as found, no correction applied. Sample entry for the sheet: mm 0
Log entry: mm 10.3
